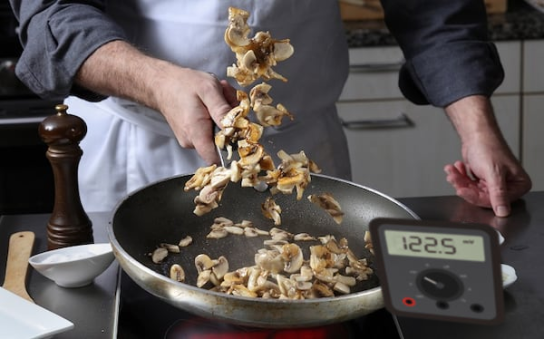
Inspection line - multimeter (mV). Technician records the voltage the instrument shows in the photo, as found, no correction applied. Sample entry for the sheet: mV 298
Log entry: mV 122.5
